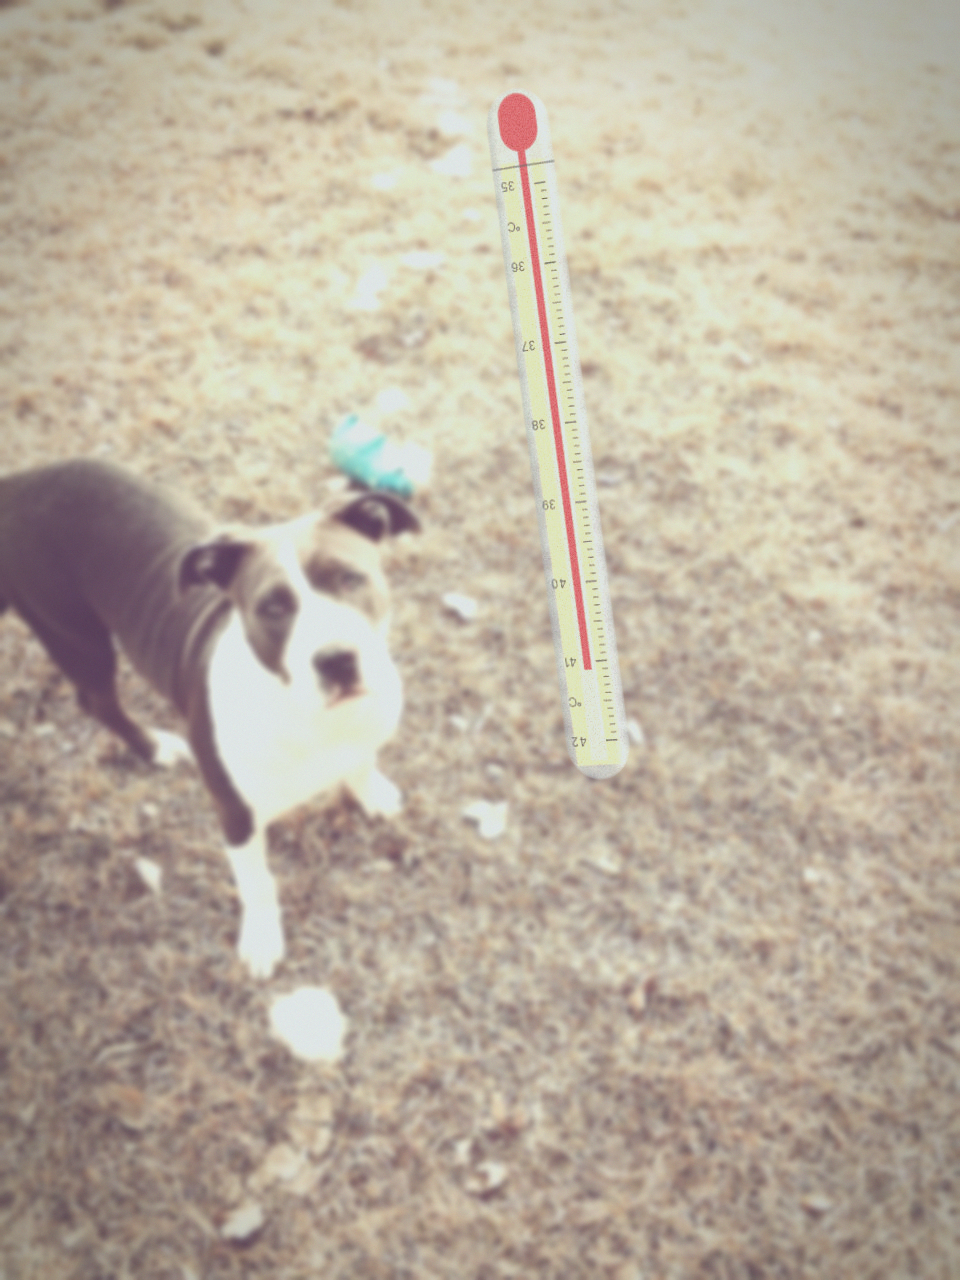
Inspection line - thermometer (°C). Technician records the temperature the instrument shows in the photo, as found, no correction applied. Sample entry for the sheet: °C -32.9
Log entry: °C 41.1
